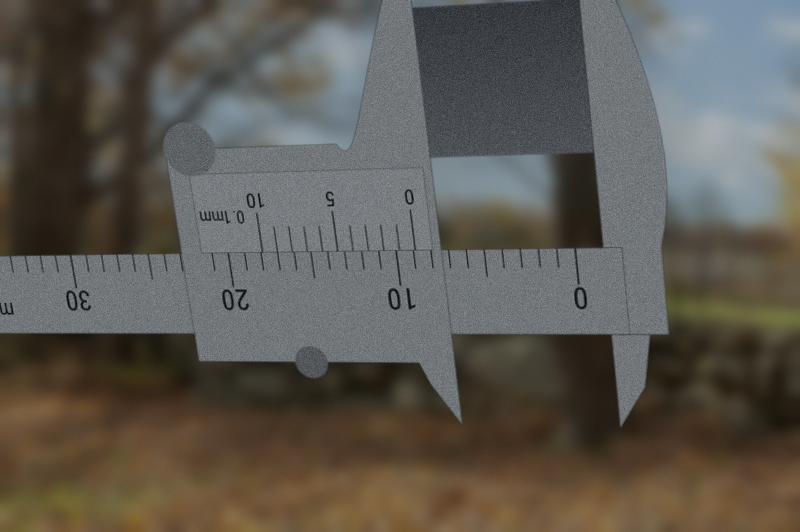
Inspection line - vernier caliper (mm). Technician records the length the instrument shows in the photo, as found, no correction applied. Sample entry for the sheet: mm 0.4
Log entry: mm 8.9
